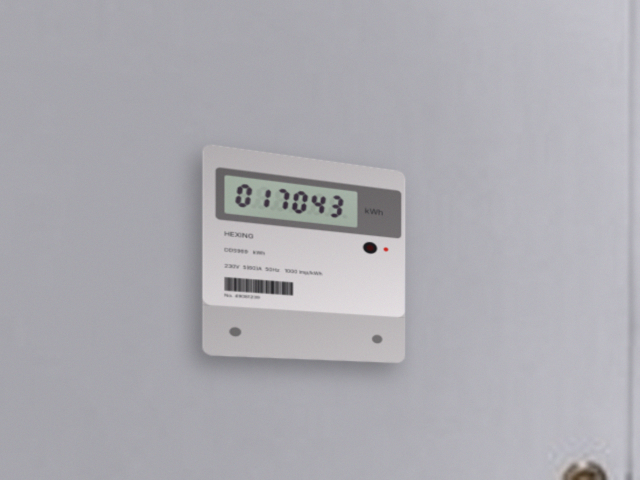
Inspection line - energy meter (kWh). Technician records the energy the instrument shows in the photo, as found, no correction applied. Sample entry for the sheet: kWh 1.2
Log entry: kWh 17043
